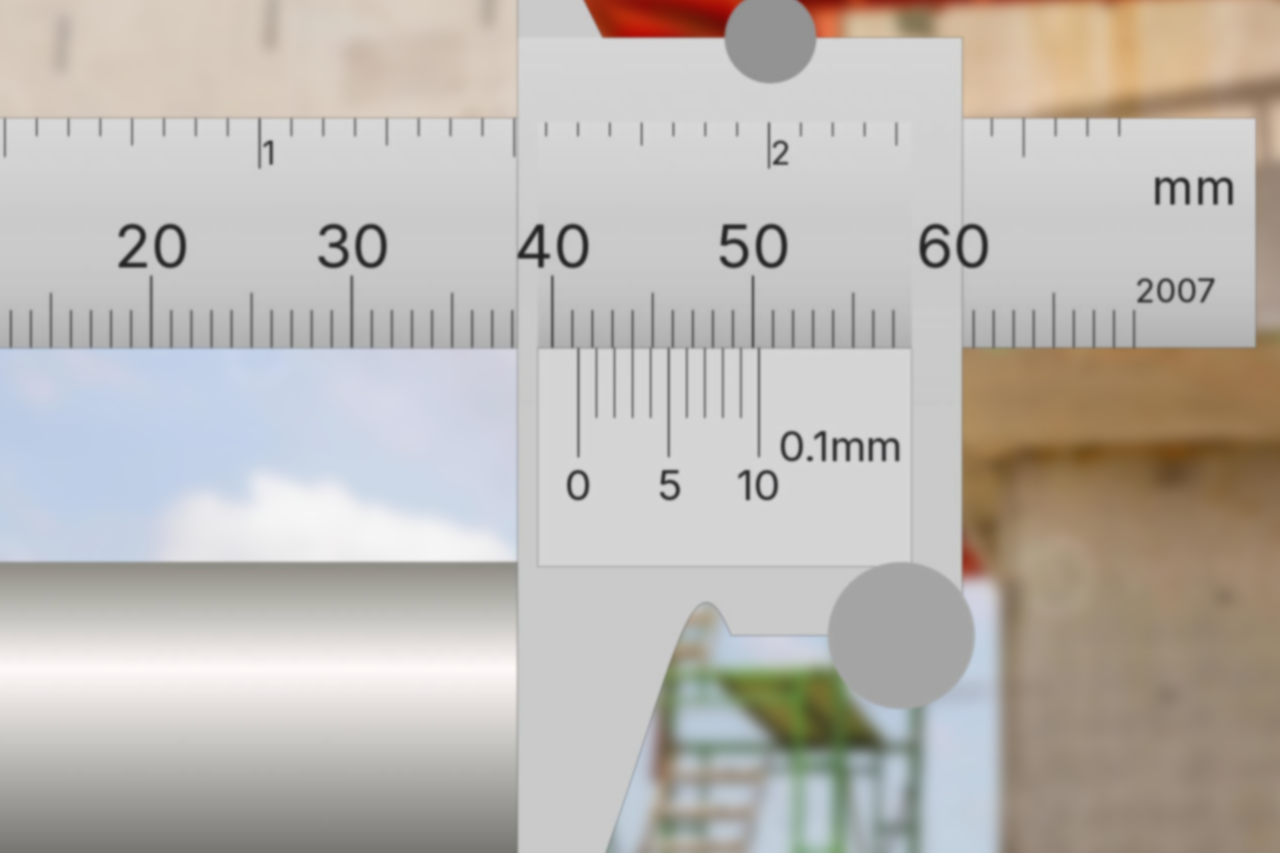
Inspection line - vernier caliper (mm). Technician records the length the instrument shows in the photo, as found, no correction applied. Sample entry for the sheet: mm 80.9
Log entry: mm 41.3
